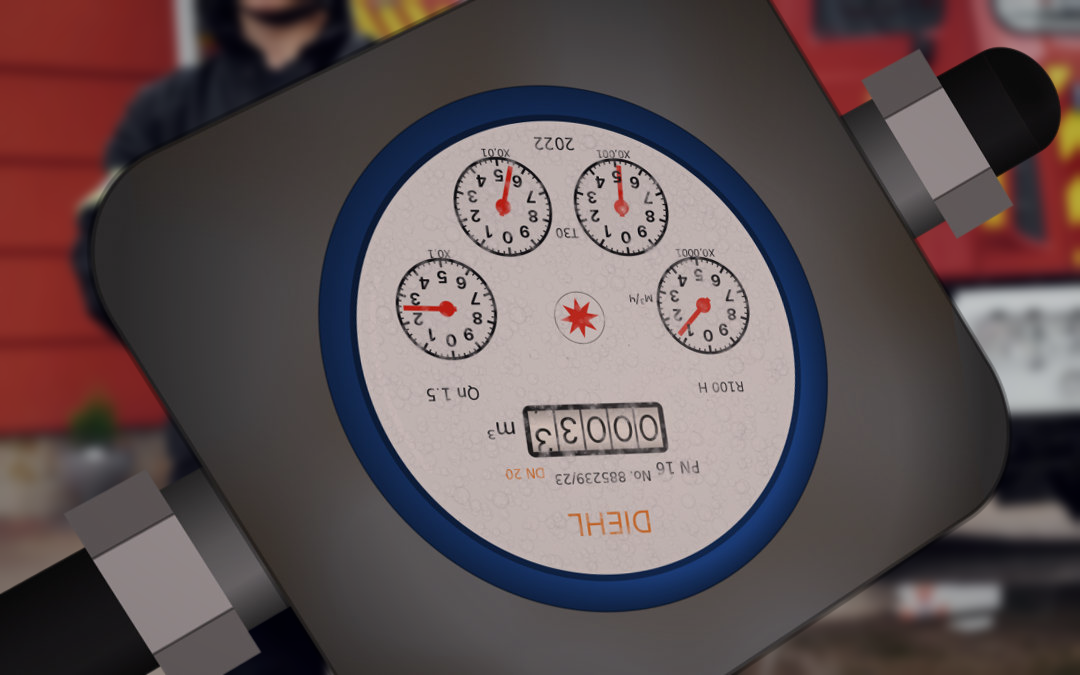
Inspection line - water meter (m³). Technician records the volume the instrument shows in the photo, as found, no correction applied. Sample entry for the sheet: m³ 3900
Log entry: m³ 33.2551
